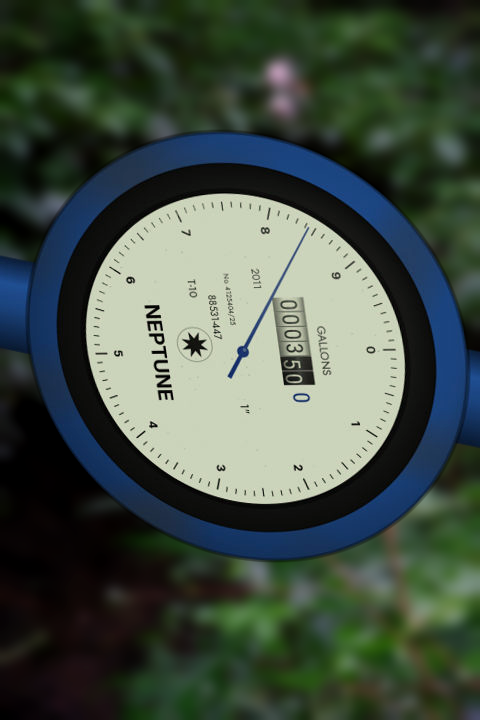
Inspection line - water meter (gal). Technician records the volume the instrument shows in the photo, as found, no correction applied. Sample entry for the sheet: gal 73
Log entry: gal 3498.4
